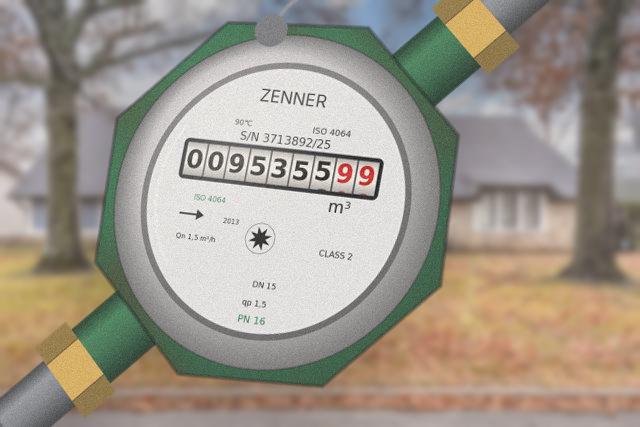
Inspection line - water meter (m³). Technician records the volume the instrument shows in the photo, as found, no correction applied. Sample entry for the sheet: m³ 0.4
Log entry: m³ 95355.99
